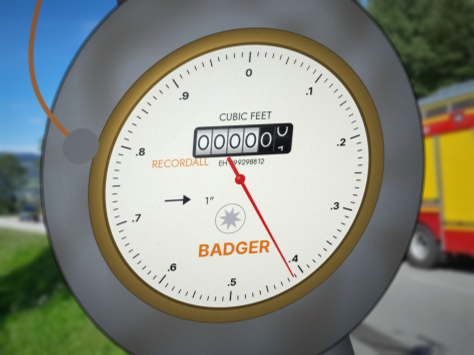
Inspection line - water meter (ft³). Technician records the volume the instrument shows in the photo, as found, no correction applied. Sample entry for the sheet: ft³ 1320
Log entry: ft³ 0.41
